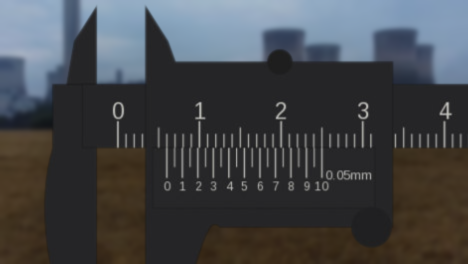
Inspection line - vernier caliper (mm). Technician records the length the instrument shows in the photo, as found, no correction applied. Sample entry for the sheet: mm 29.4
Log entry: mm 6.0
